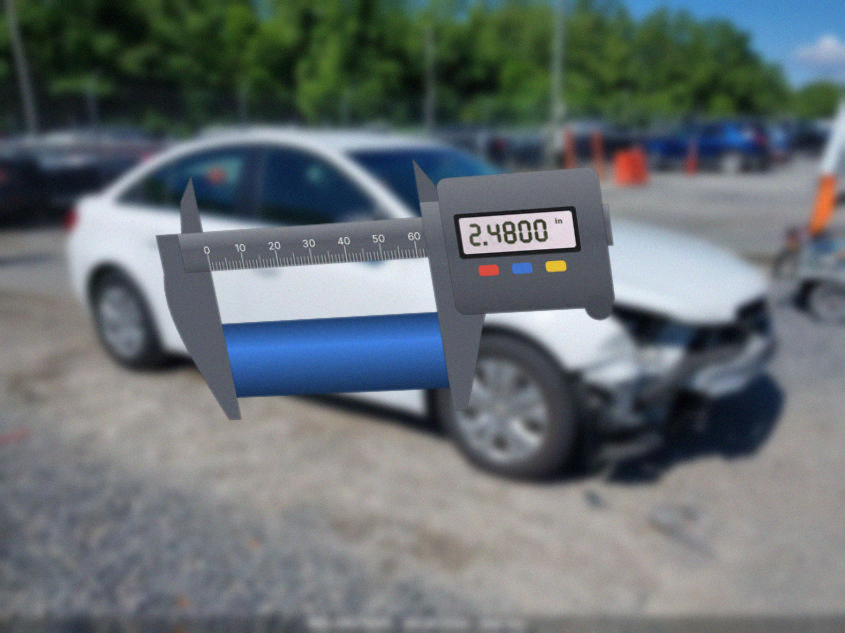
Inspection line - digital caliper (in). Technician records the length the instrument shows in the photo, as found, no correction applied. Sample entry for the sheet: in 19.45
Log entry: in 2.4800
